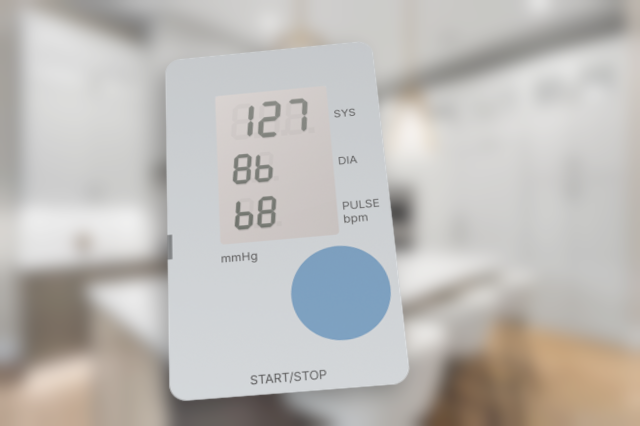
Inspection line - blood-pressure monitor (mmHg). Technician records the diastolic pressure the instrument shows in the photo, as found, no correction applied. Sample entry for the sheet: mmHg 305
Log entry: mmHg 86
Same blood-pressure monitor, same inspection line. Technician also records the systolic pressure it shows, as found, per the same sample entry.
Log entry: mmHg 127
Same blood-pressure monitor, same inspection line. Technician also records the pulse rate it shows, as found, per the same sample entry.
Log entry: bpm 68
